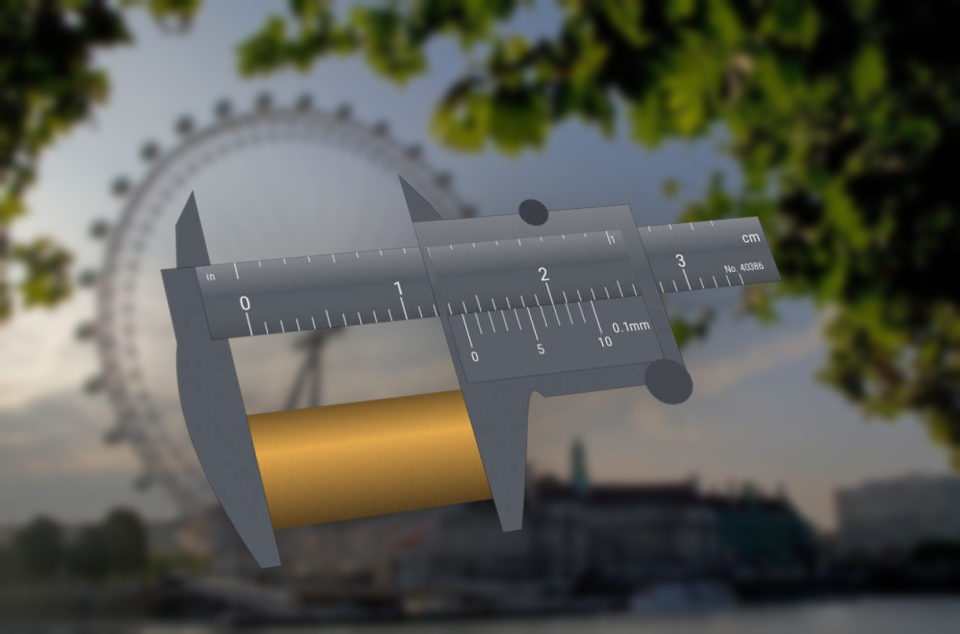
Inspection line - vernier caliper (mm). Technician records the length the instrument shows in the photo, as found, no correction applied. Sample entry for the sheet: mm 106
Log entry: mm 13.7
